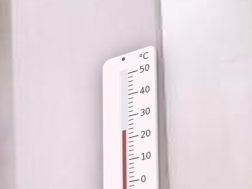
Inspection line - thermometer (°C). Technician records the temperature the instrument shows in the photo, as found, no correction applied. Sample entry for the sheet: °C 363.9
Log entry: °C 24
